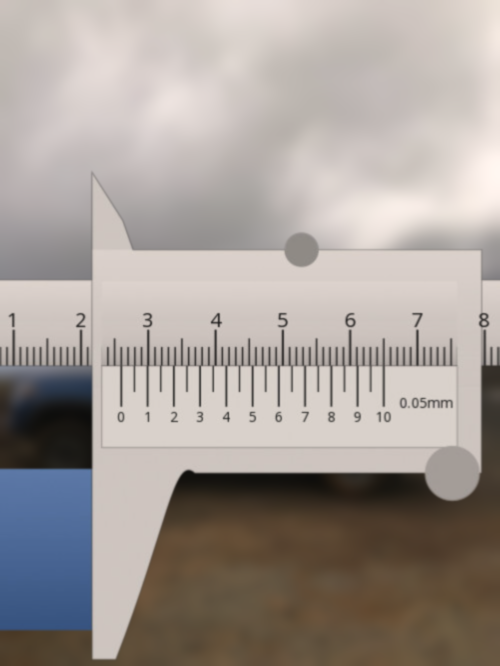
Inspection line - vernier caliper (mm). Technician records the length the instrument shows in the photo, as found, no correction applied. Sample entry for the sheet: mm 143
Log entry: mm 26.0
